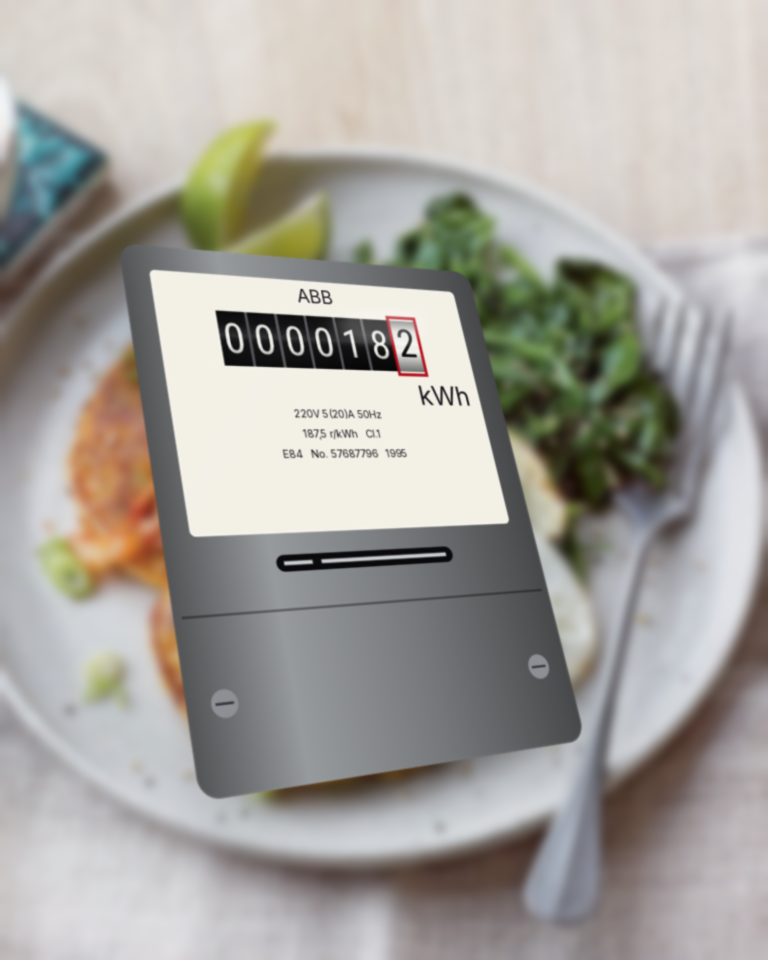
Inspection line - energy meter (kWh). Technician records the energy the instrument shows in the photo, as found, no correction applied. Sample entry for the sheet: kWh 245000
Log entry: kWh 18.2
